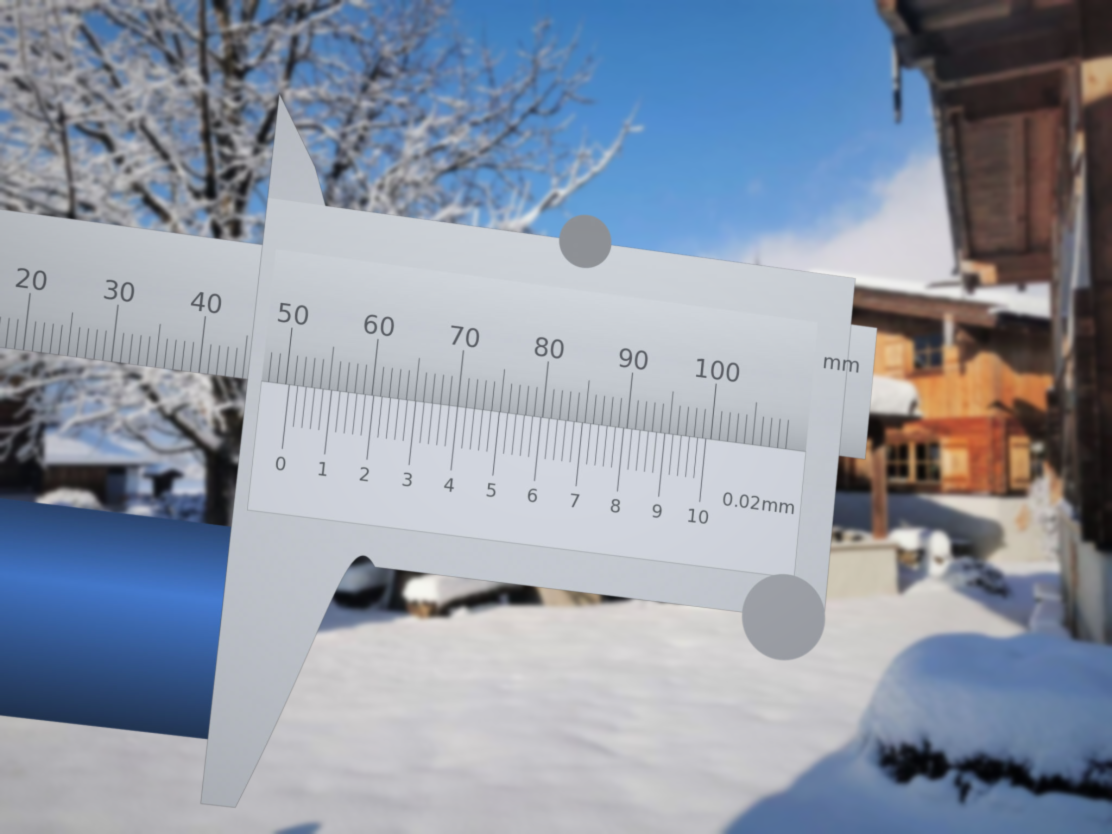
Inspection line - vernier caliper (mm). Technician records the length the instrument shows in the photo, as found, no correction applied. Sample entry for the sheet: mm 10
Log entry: mm 50.4
